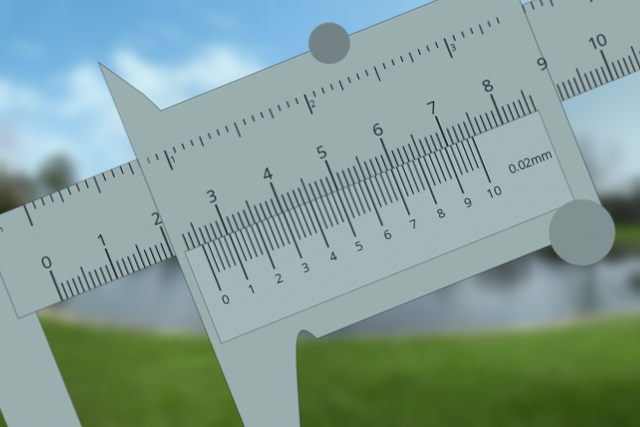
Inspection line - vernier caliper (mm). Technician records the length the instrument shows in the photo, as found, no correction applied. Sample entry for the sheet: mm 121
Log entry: mm 25.4
